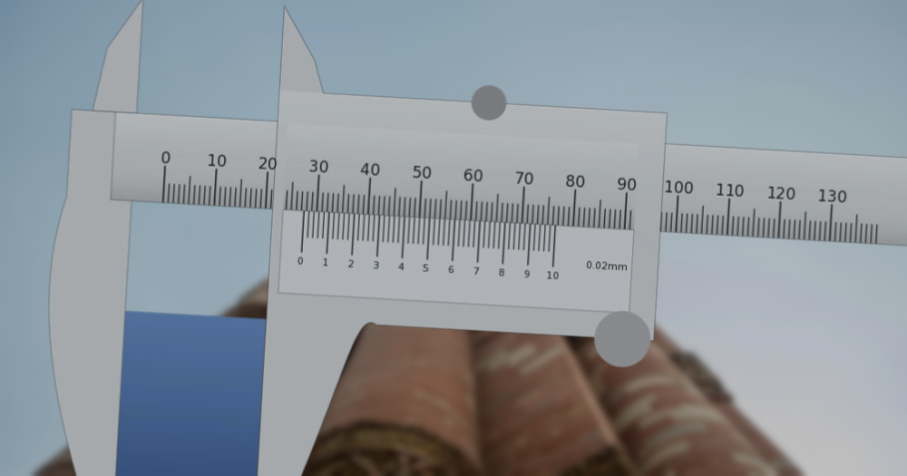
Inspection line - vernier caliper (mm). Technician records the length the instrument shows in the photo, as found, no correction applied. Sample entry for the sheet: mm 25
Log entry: mm 27.5
